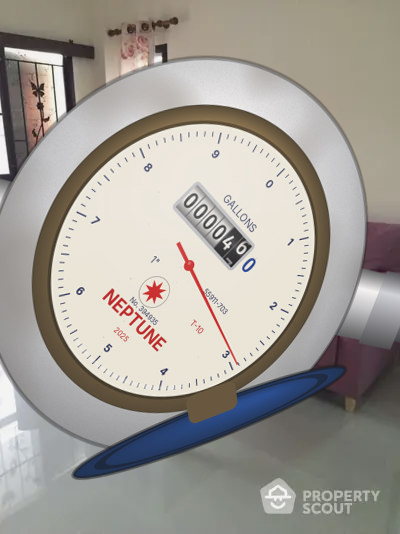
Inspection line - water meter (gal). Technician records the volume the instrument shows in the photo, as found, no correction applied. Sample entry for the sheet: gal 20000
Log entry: gal 462.9
